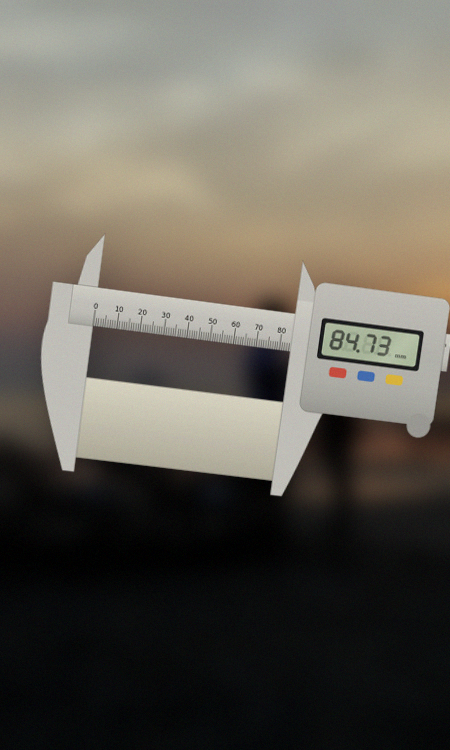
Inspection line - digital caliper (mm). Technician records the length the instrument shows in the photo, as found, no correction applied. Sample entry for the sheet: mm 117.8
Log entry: mm 84.73
